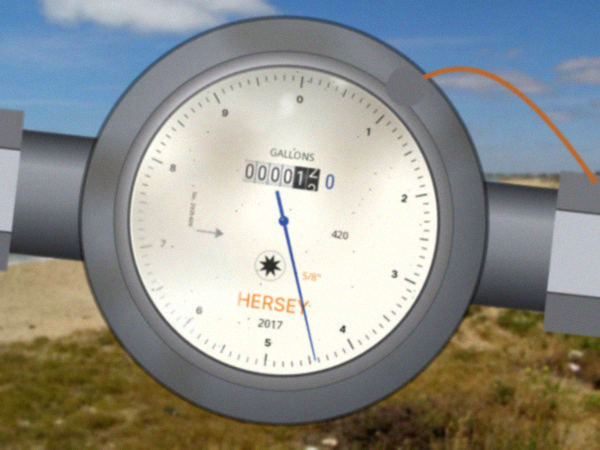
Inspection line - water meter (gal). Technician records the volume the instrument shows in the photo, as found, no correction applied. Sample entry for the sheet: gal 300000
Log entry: gal 124.4
